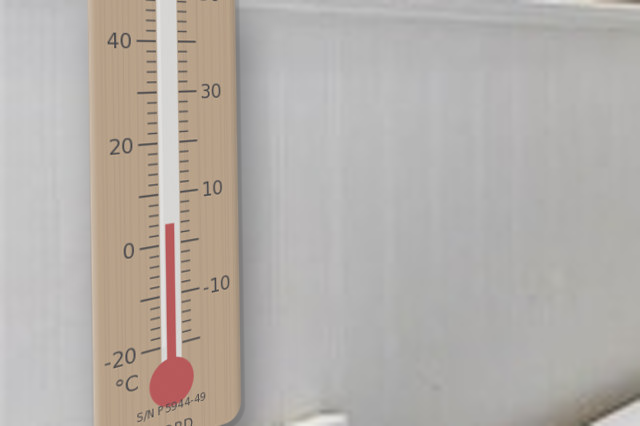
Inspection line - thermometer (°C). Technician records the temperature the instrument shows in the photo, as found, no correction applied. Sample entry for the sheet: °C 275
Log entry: °C 4
